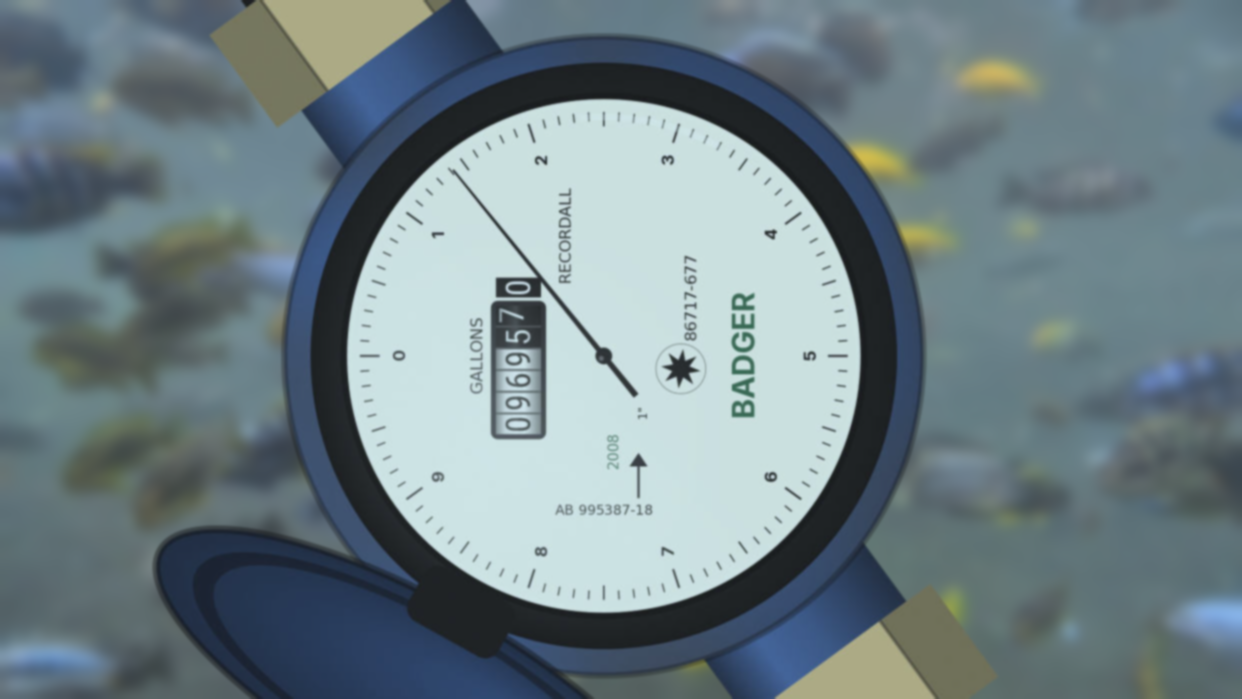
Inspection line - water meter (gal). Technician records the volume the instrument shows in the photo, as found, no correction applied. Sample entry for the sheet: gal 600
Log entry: gal 969571.4
